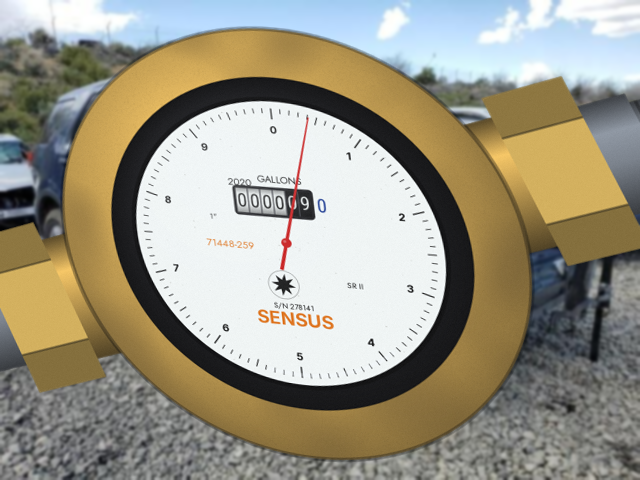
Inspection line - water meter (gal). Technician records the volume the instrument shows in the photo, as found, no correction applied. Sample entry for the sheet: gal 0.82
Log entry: gal 90.4
